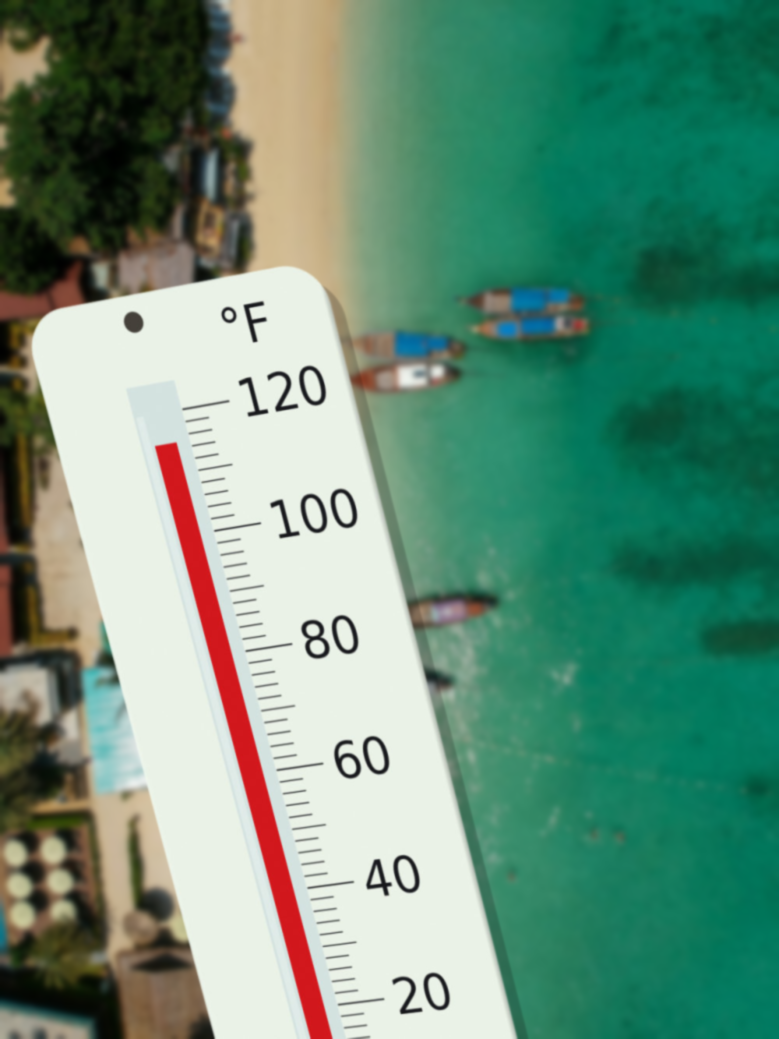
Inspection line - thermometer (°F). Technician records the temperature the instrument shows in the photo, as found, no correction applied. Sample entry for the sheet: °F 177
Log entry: °F 115
